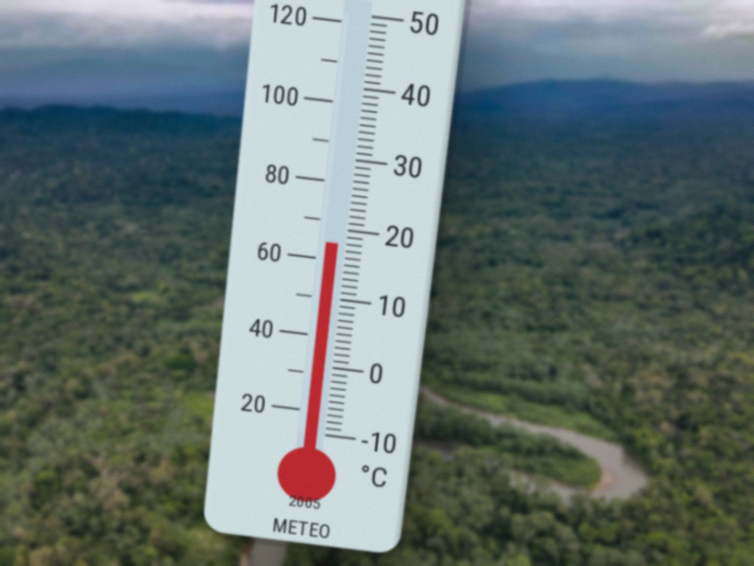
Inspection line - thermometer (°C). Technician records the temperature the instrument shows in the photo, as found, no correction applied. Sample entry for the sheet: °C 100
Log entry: °C 18
